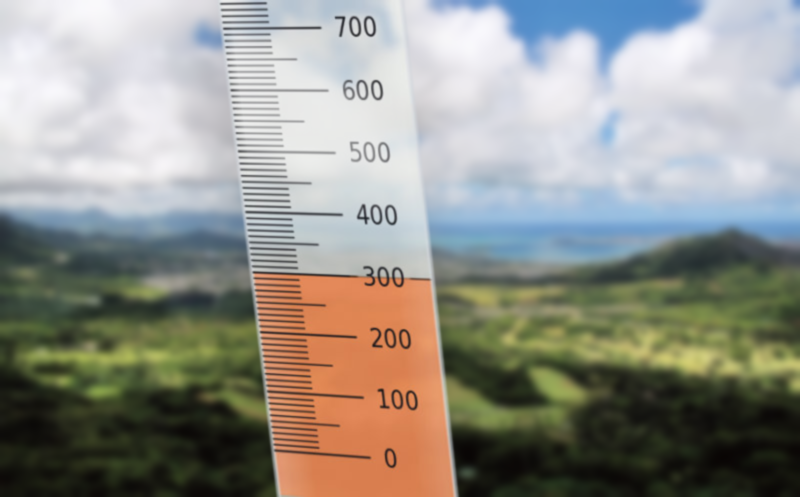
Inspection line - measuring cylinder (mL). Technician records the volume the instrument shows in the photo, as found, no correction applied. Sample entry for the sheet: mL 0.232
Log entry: mL 300
